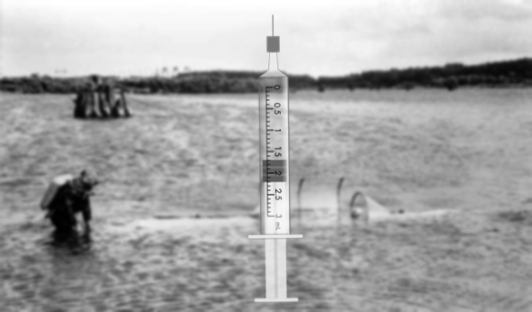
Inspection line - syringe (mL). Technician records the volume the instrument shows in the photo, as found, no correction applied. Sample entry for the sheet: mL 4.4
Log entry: mL 1.7
